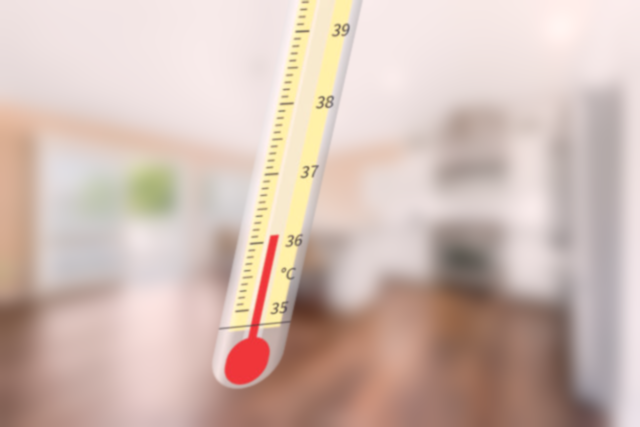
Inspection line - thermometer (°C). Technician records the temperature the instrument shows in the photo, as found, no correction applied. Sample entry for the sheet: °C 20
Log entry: °C 36.1
